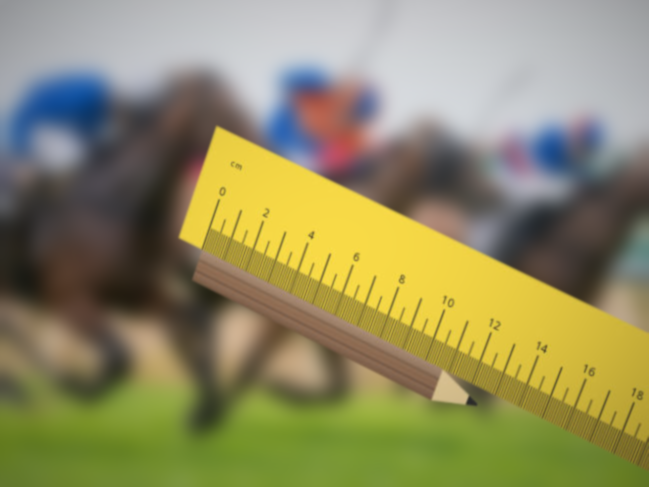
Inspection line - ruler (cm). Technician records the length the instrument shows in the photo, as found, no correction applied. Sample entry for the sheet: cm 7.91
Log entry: cm 12.5
